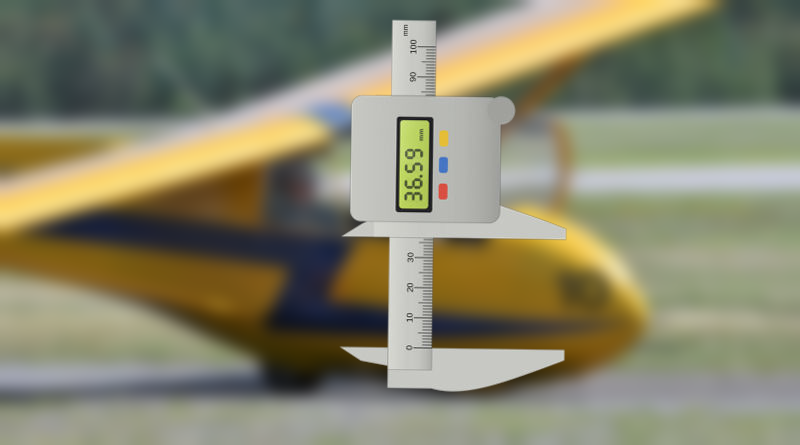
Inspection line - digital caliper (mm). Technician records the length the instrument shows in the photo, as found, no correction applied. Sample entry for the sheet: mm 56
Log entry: mm 36.59
